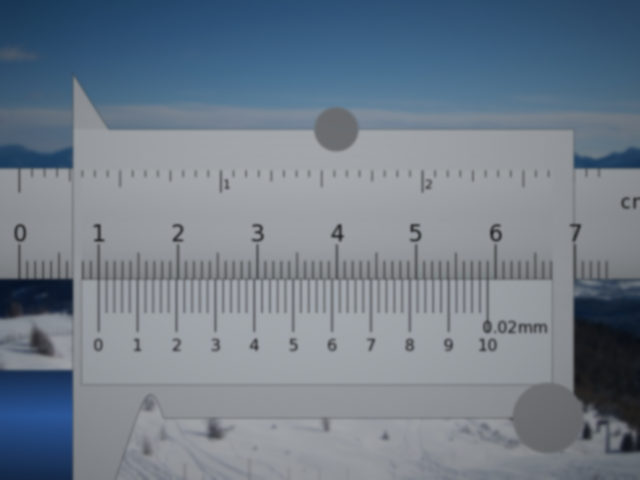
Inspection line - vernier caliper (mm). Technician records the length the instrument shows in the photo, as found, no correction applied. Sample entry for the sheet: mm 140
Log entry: mm 10.0
